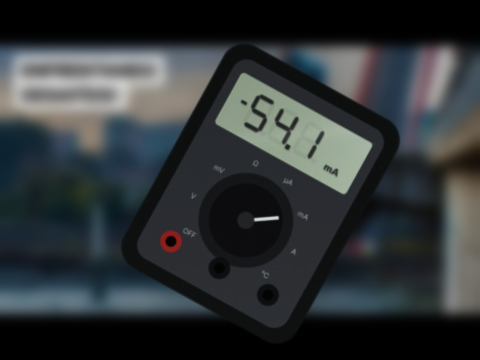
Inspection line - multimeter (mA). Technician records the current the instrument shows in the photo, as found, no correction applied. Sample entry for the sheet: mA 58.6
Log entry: mA -54.1
